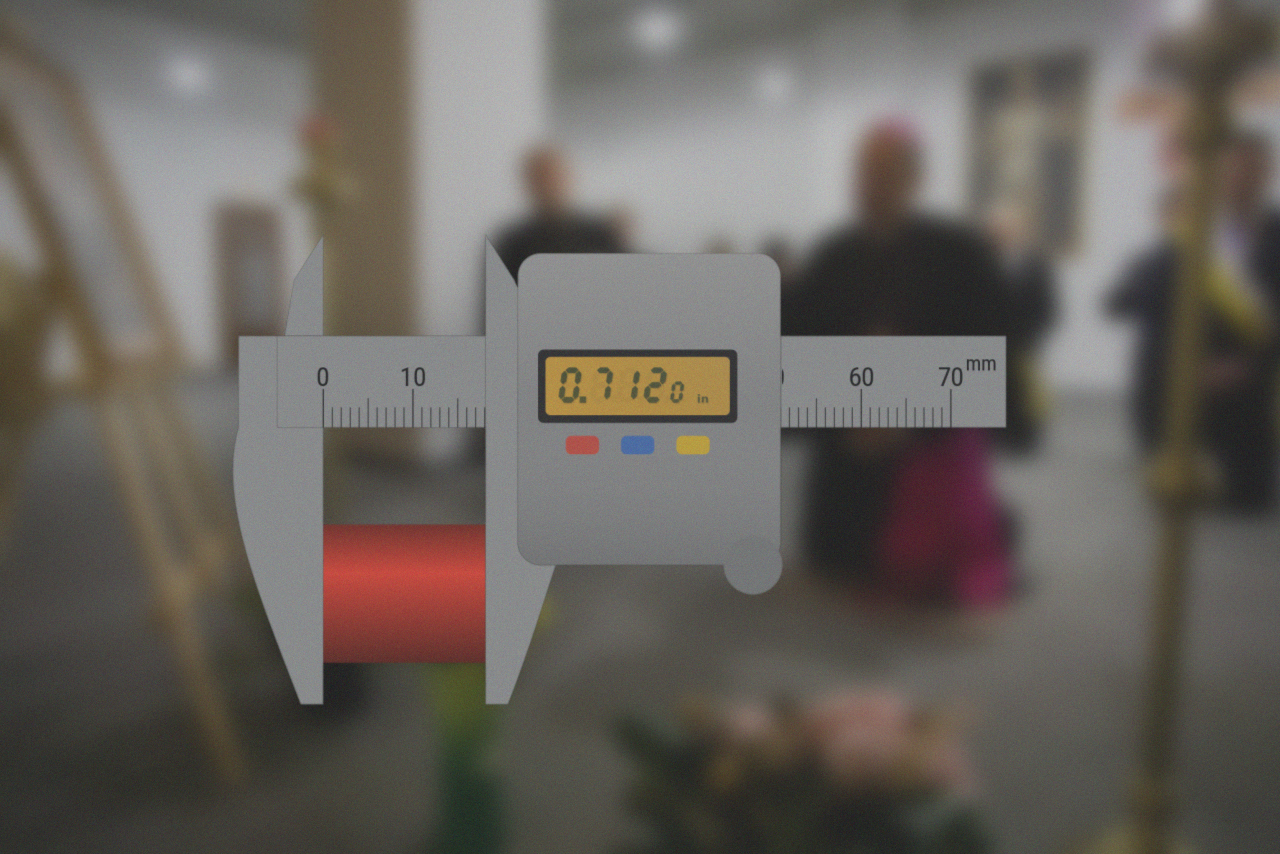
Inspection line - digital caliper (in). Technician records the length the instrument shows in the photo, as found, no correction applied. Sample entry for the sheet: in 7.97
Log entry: in 0.7120
